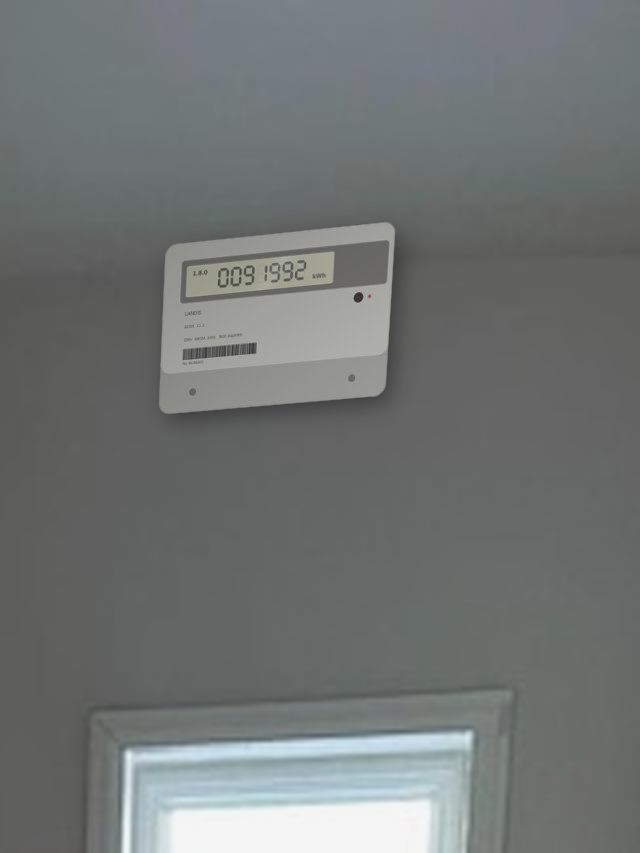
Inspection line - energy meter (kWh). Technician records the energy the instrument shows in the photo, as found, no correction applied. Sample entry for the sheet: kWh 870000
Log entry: kWh 91992
